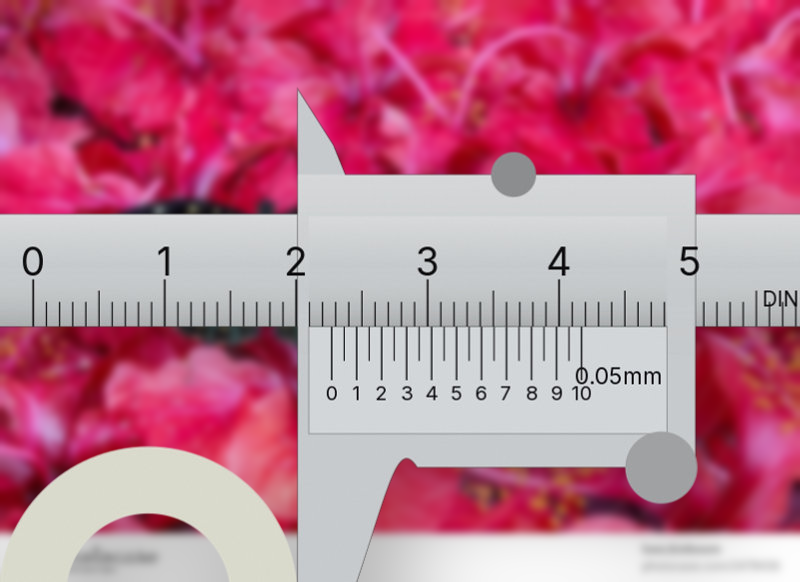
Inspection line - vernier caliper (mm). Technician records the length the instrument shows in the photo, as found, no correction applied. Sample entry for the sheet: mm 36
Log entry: mm 22.7
